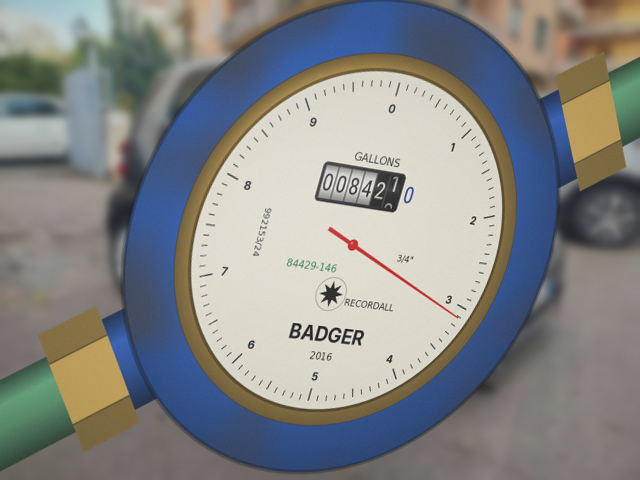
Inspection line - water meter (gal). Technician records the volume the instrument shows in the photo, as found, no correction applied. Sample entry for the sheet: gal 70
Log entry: gal 84213.1
